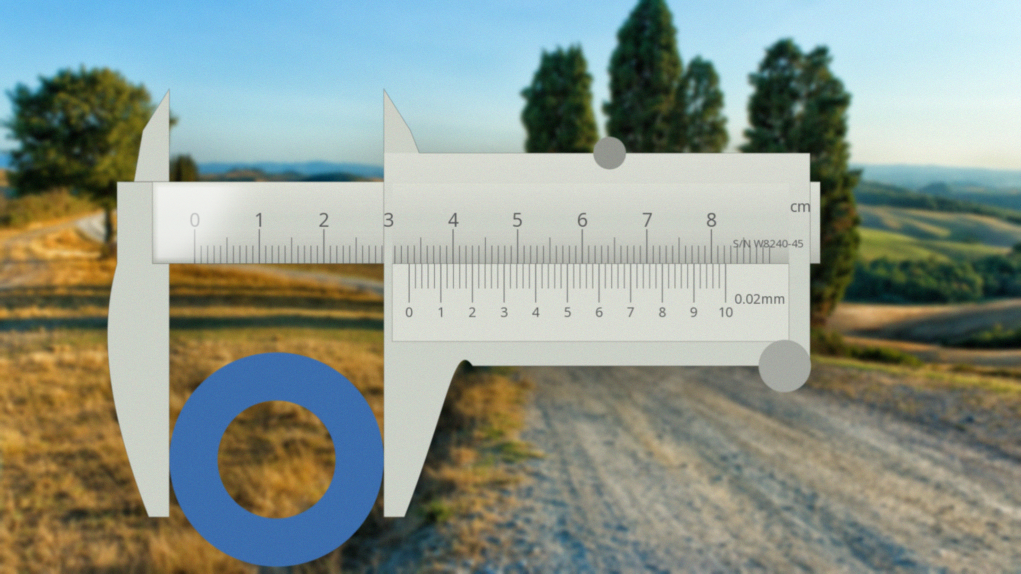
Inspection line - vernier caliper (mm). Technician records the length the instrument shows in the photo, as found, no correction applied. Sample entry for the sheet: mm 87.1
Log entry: mm 33.2
